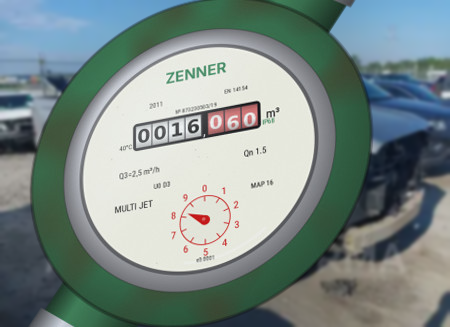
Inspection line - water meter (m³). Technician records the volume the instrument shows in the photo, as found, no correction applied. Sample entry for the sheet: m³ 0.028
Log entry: m³ 16.0598
